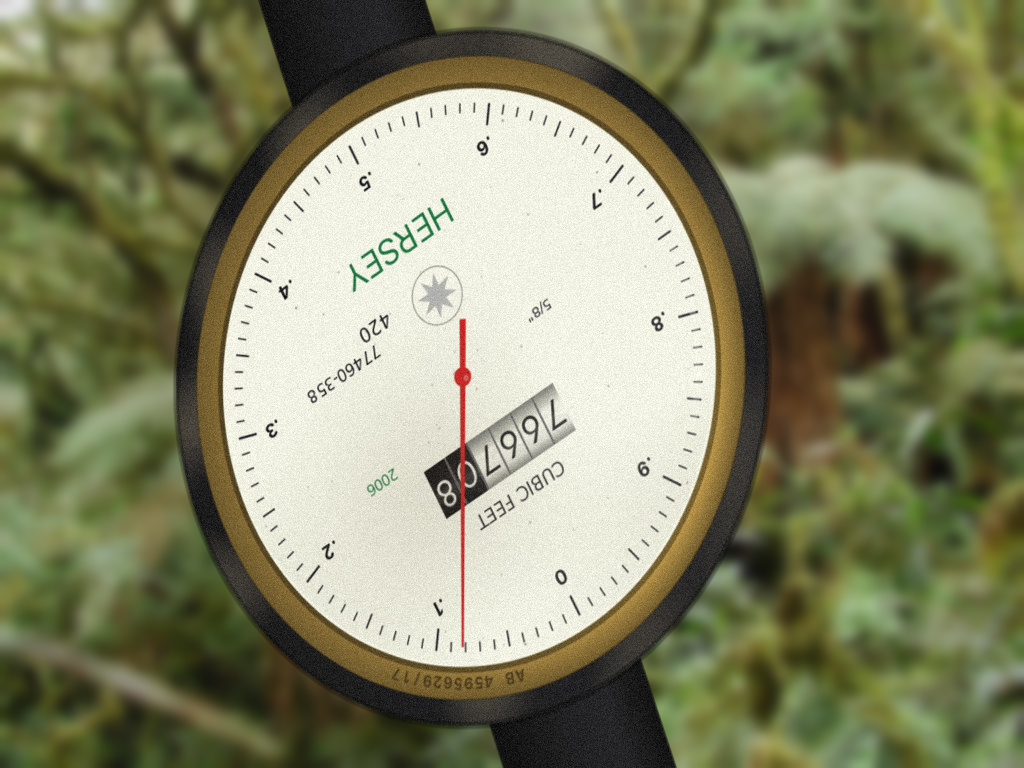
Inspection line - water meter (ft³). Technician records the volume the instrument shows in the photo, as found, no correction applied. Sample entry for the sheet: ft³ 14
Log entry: ft³ 766708.08
